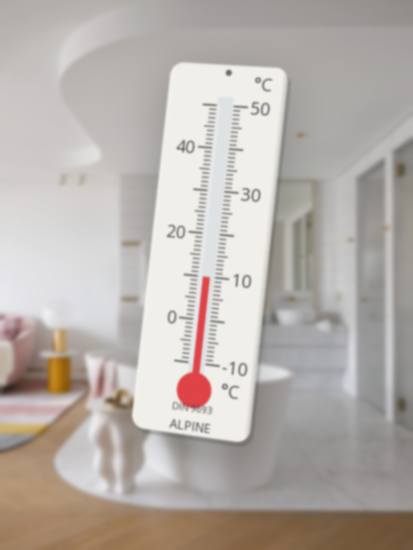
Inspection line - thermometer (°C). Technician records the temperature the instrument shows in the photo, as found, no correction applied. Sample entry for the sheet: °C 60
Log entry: °C 10
